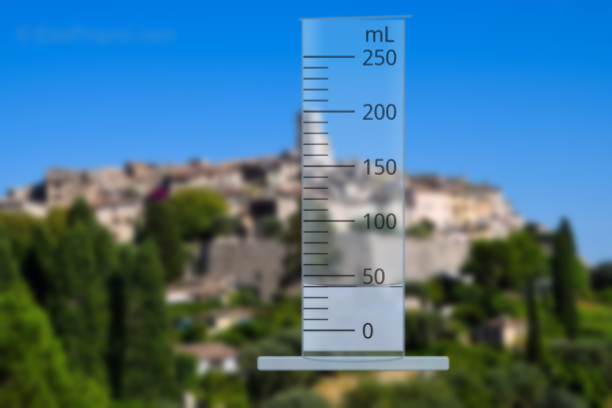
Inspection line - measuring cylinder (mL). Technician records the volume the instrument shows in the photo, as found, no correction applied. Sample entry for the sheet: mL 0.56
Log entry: mL 40
